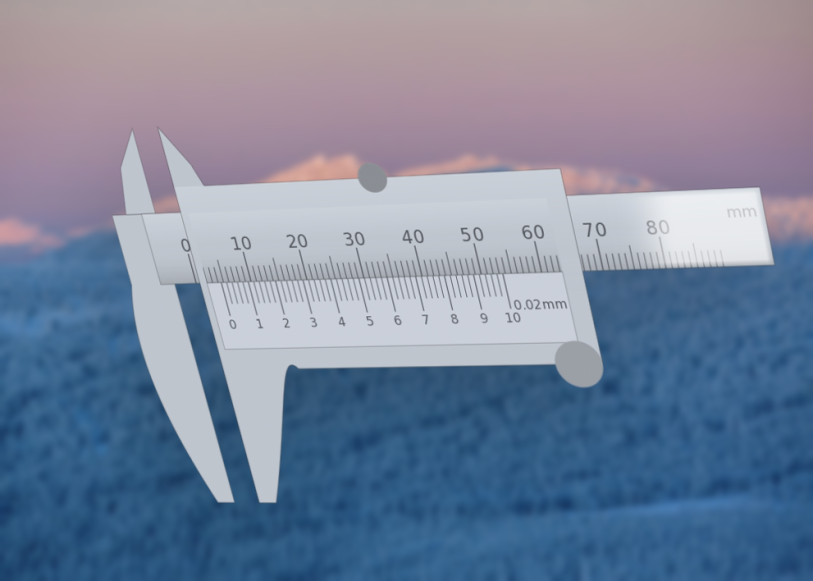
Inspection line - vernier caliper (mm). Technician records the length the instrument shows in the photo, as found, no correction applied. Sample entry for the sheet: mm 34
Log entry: mm 4.6
